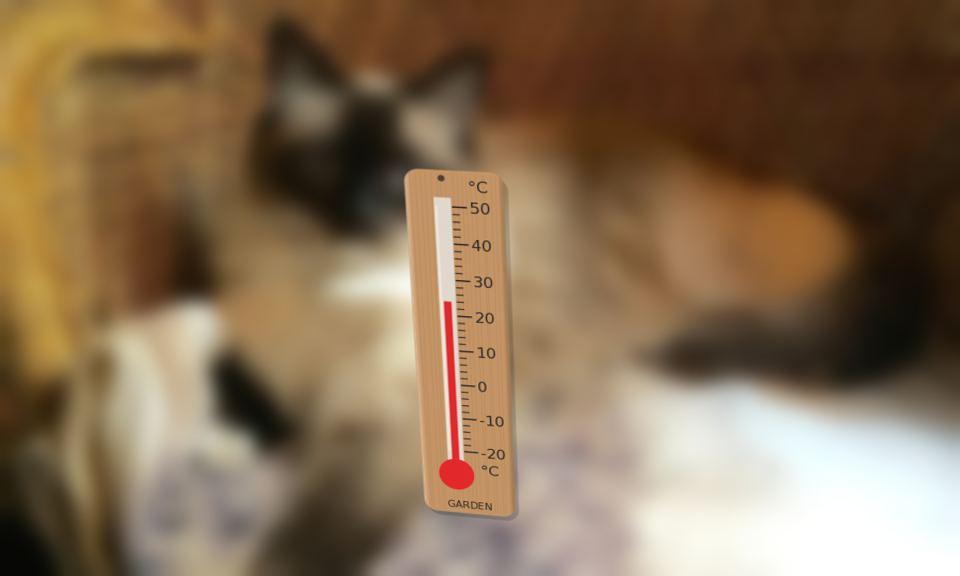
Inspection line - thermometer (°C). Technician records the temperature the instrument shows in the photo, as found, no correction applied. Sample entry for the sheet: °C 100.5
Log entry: °C 24
